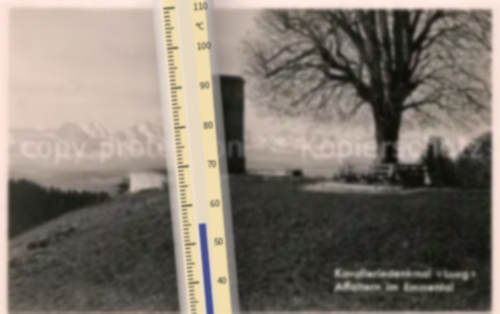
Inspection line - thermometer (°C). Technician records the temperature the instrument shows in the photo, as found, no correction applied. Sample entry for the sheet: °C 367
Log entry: °C 55
